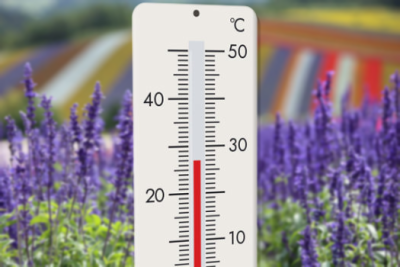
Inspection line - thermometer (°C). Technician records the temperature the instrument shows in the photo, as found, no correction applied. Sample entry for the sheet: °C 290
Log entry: °C 27
